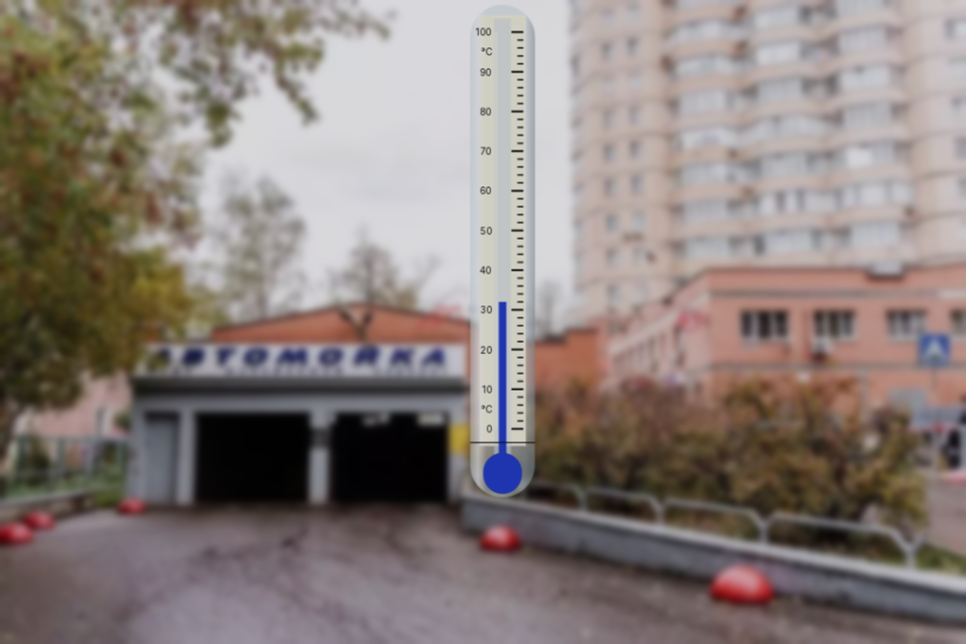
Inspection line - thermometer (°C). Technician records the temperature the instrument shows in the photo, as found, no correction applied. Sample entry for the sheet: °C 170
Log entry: °C 32
